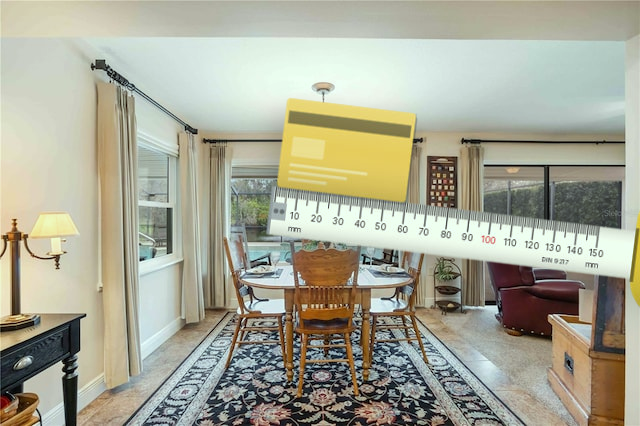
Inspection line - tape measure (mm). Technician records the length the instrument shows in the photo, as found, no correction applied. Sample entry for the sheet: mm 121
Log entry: mm 60
